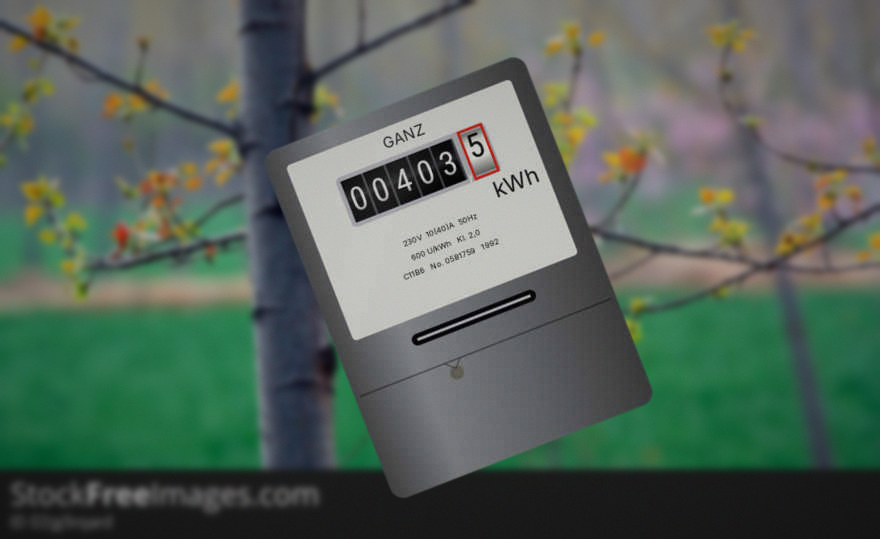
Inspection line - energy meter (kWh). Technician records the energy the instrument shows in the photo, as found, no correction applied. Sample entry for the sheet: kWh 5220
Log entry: kWh 403.5
